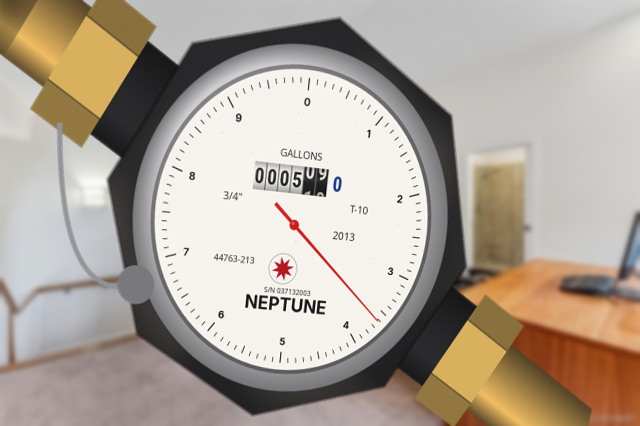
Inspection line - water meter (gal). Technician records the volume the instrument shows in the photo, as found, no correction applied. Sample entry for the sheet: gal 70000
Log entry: gal 5093.6
